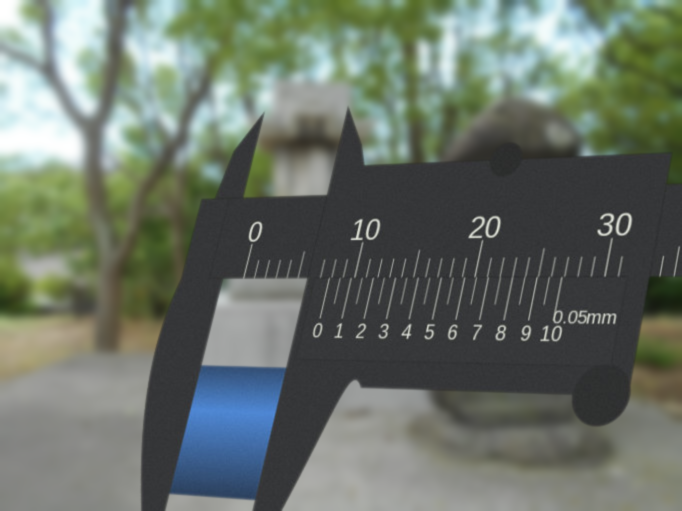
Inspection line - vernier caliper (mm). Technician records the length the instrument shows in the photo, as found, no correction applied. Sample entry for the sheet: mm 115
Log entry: mm 7.8
